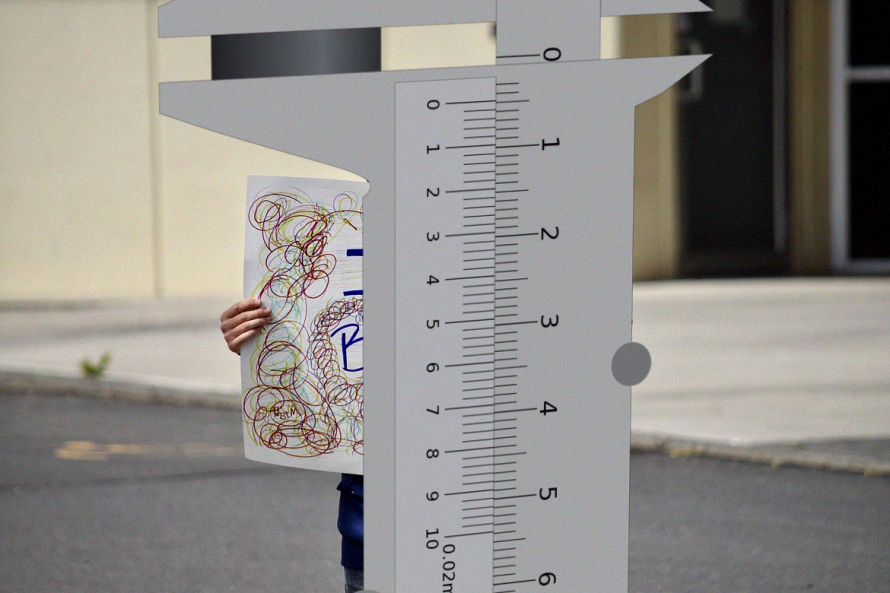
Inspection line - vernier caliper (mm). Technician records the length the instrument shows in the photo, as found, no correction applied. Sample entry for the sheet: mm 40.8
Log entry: mm 4.8
